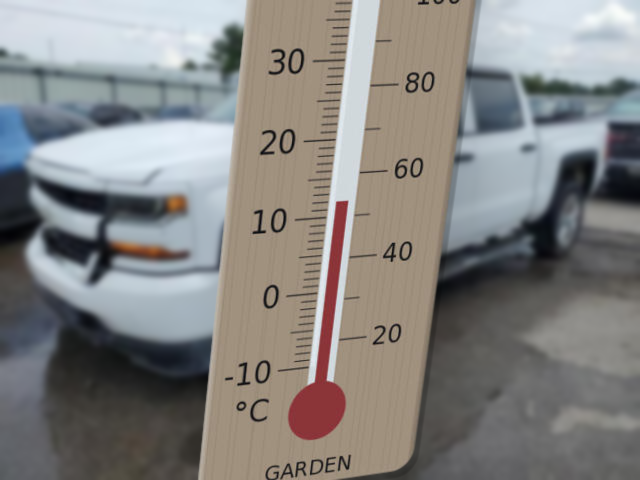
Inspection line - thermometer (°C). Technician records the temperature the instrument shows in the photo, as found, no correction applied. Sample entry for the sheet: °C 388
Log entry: °C 12
